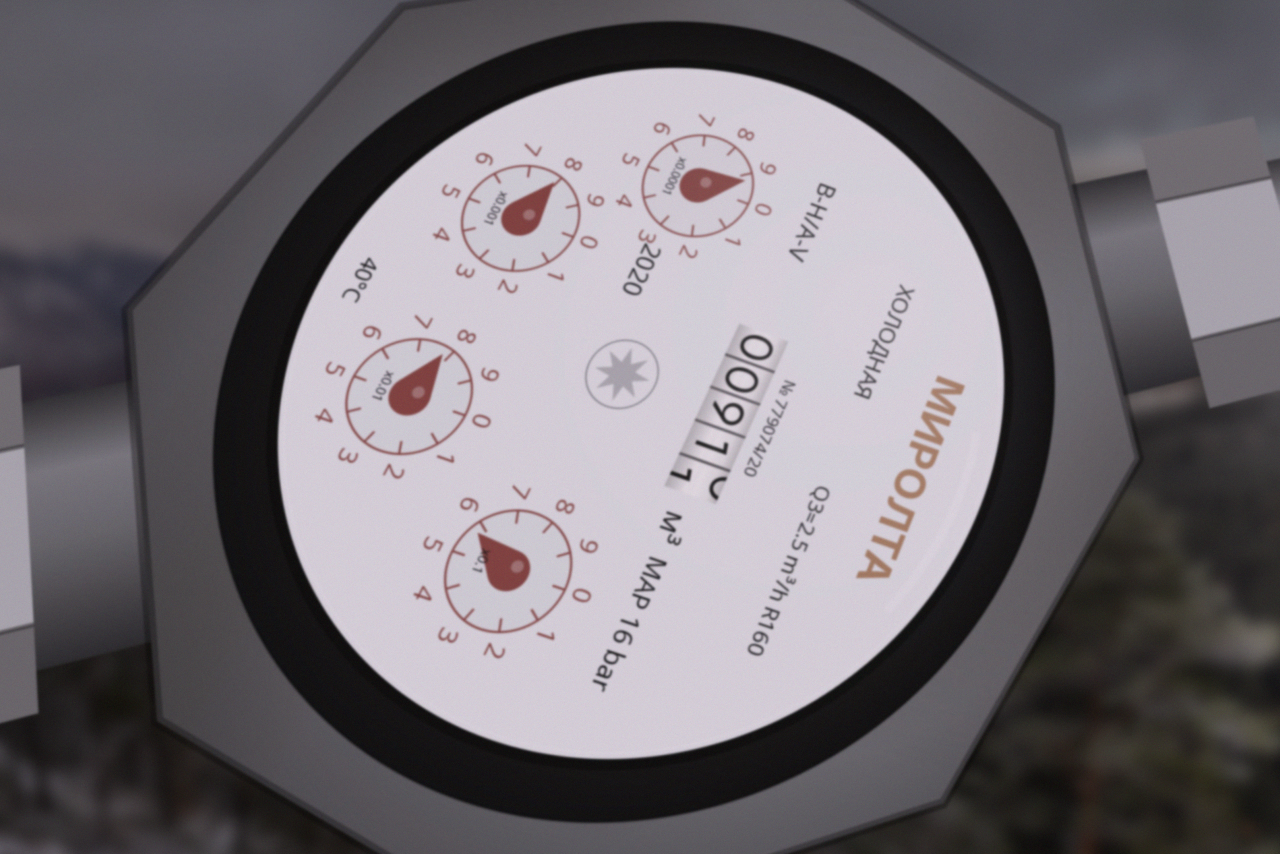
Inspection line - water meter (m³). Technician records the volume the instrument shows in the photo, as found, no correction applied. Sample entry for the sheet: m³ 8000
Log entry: m³ 910.5779
